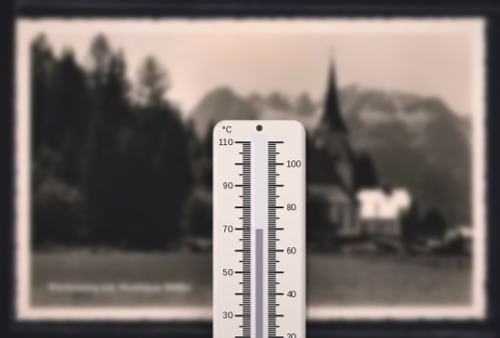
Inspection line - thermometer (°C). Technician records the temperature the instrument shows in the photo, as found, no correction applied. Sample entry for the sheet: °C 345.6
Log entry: °C 70
